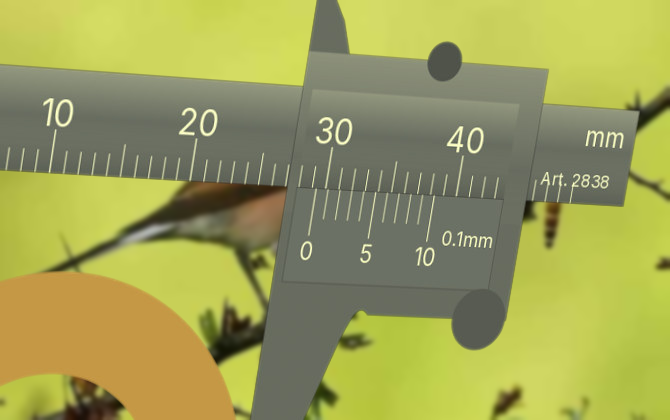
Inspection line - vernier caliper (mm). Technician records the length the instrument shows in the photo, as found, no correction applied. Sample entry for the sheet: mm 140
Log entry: mm 29.3
